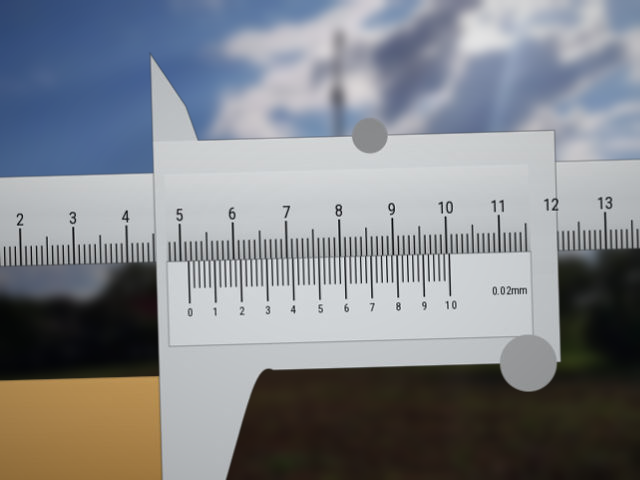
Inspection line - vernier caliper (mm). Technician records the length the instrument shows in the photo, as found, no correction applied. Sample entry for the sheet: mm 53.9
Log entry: mm 51.5
